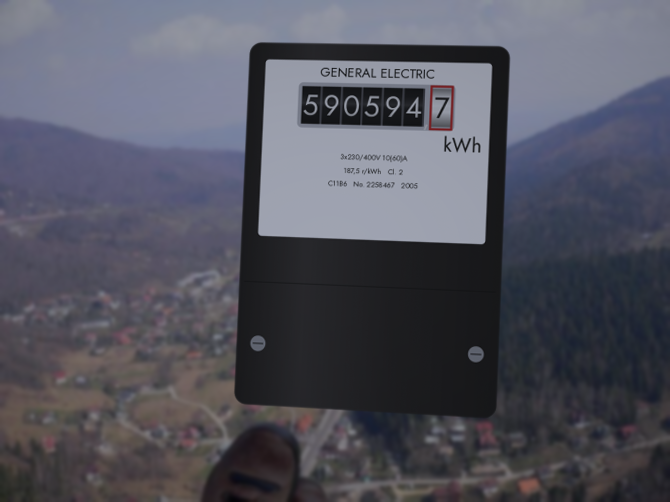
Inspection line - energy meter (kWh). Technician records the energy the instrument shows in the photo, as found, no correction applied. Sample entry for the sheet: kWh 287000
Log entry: kWh 590594.7
